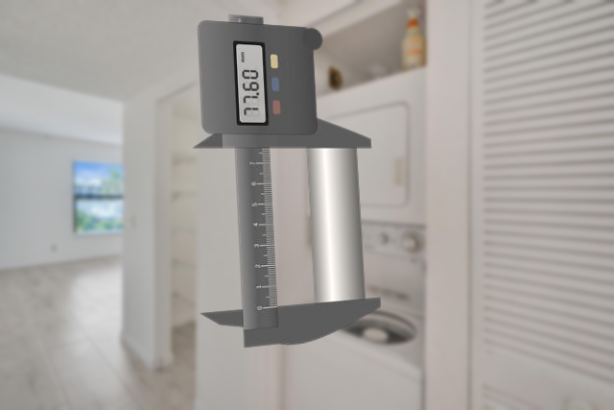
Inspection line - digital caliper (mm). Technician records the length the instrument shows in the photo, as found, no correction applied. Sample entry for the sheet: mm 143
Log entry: mm 77.60
